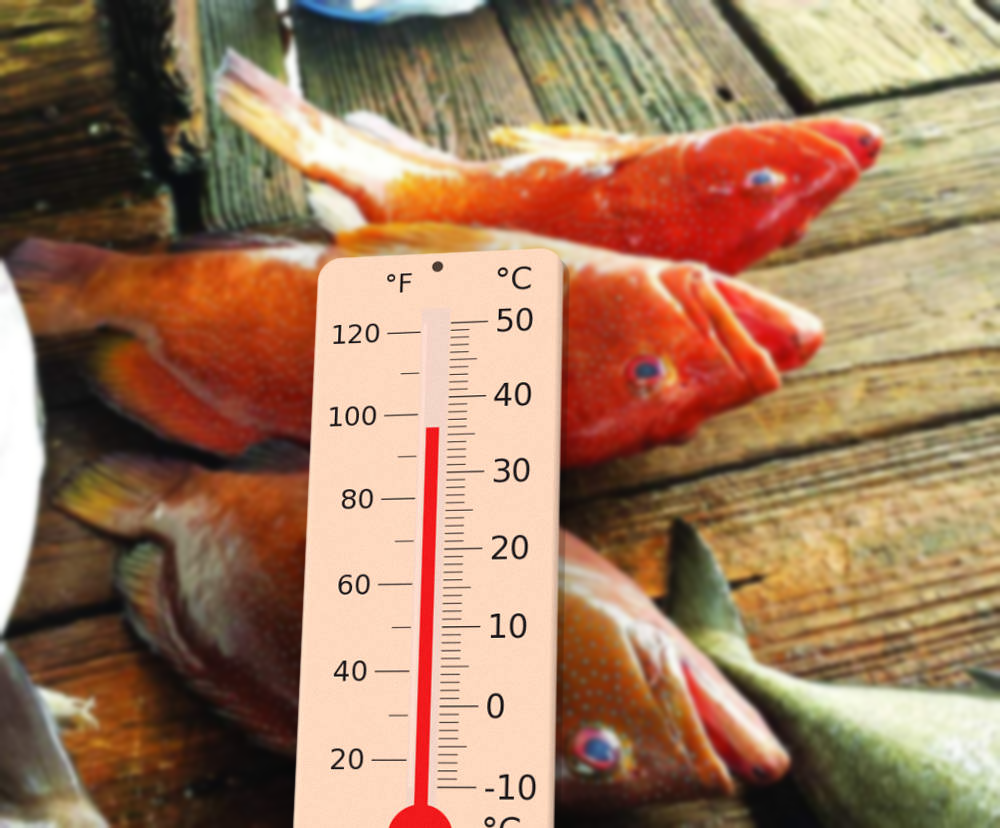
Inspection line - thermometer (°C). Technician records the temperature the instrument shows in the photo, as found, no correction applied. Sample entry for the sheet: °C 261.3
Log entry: °C 36
